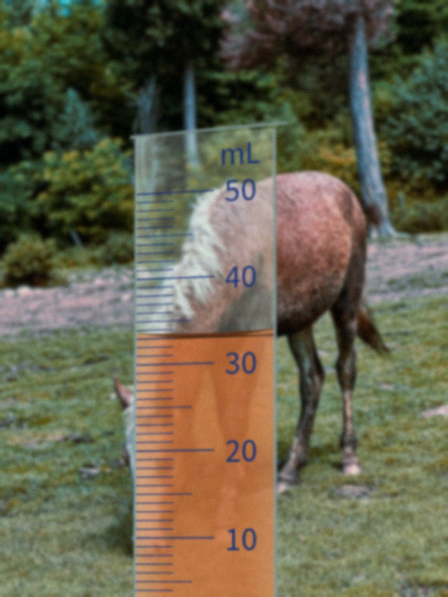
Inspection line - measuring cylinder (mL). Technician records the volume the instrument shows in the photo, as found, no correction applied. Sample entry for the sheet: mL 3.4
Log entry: mL 33
